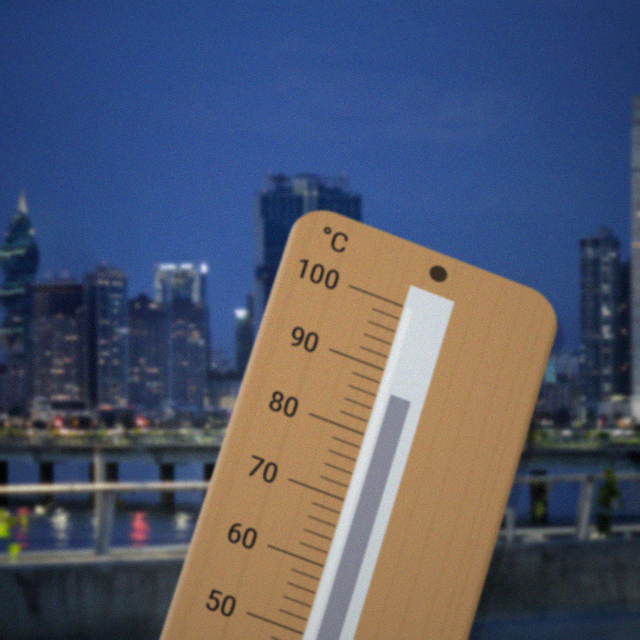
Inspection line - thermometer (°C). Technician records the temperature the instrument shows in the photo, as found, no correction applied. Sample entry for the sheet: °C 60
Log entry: °C 87
